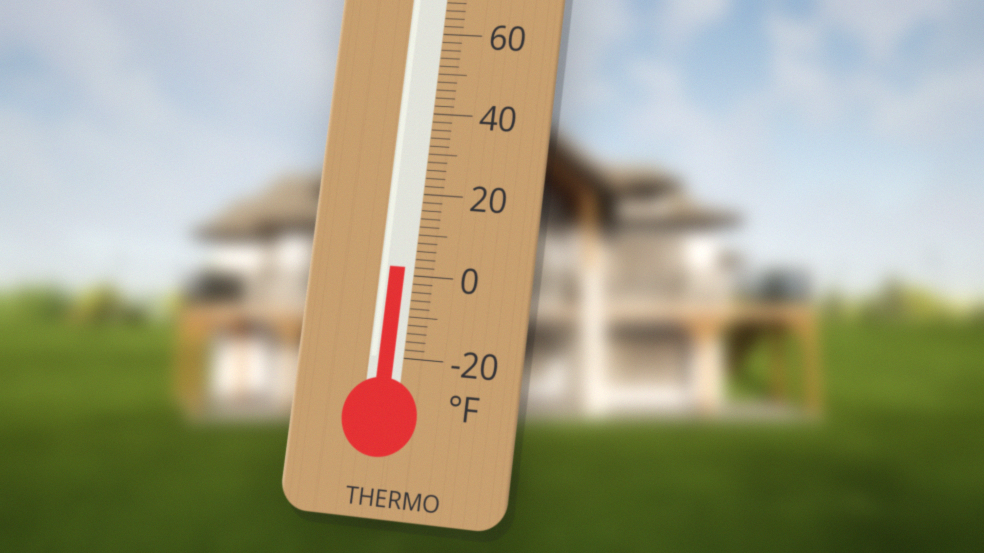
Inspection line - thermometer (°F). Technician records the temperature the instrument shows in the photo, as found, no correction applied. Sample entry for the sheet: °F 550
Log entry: °F 2
